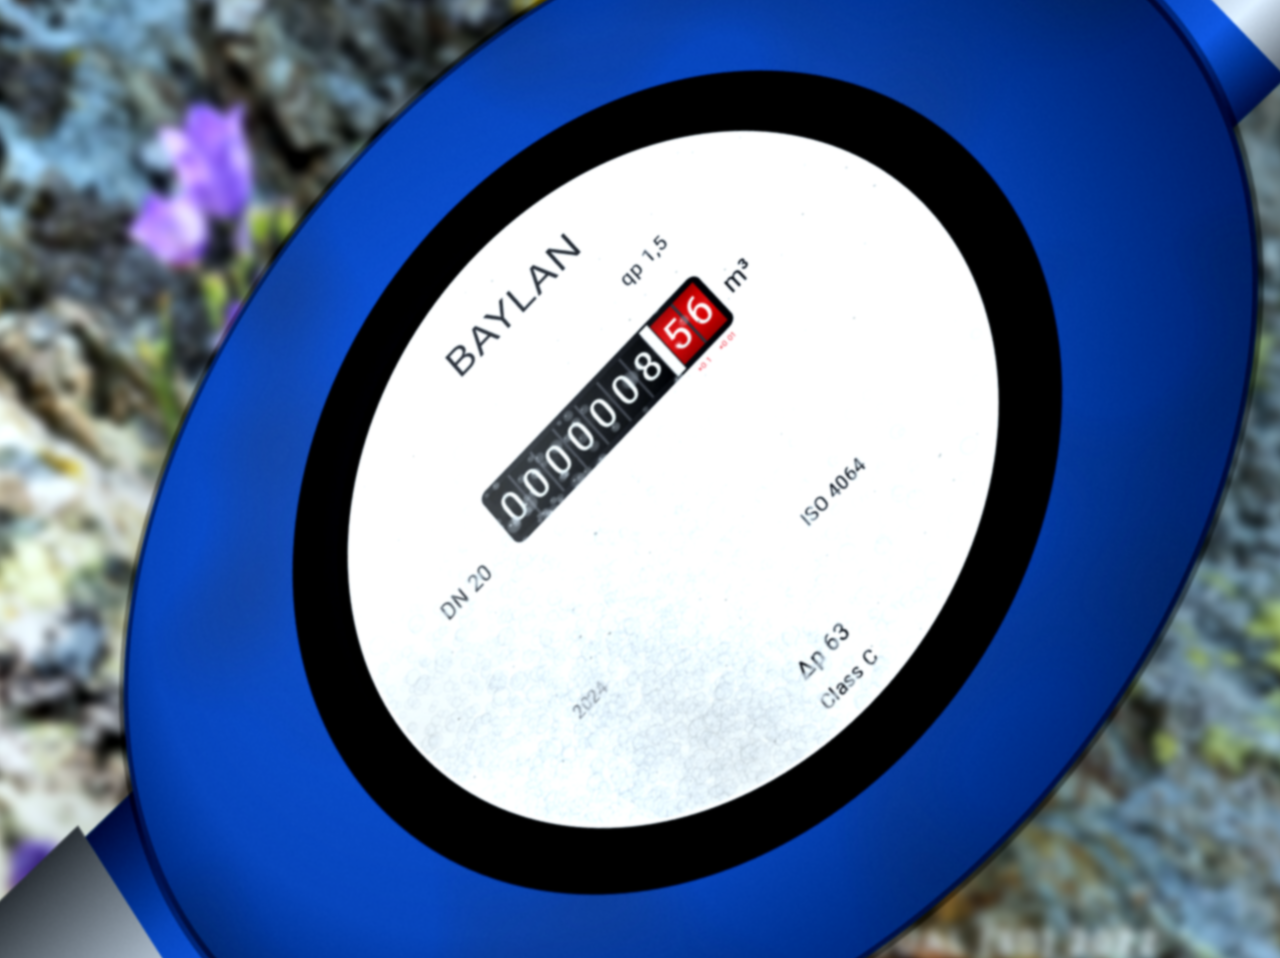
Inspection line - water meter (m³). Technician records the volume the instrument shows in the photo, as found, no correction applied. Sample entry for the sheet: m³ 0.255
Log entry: m³ 8.56
